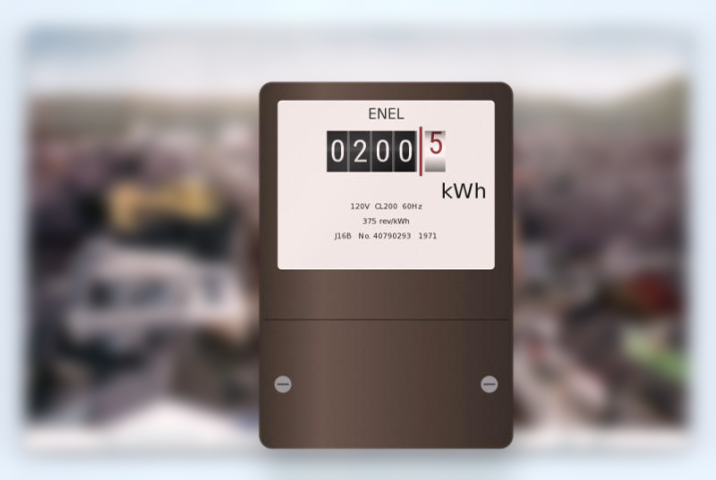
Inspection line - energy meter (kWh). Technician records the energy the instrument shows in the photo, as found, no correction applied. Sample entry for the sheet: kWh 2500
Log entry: kWh 200.5
